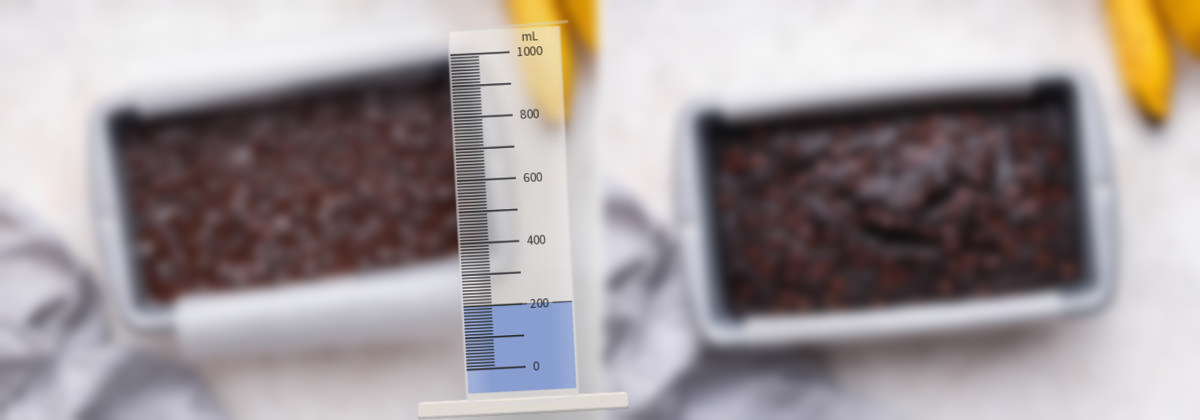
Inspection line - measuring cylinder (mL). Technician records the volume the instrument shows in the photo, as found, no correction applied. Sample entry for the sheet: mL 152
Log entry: mL 200
